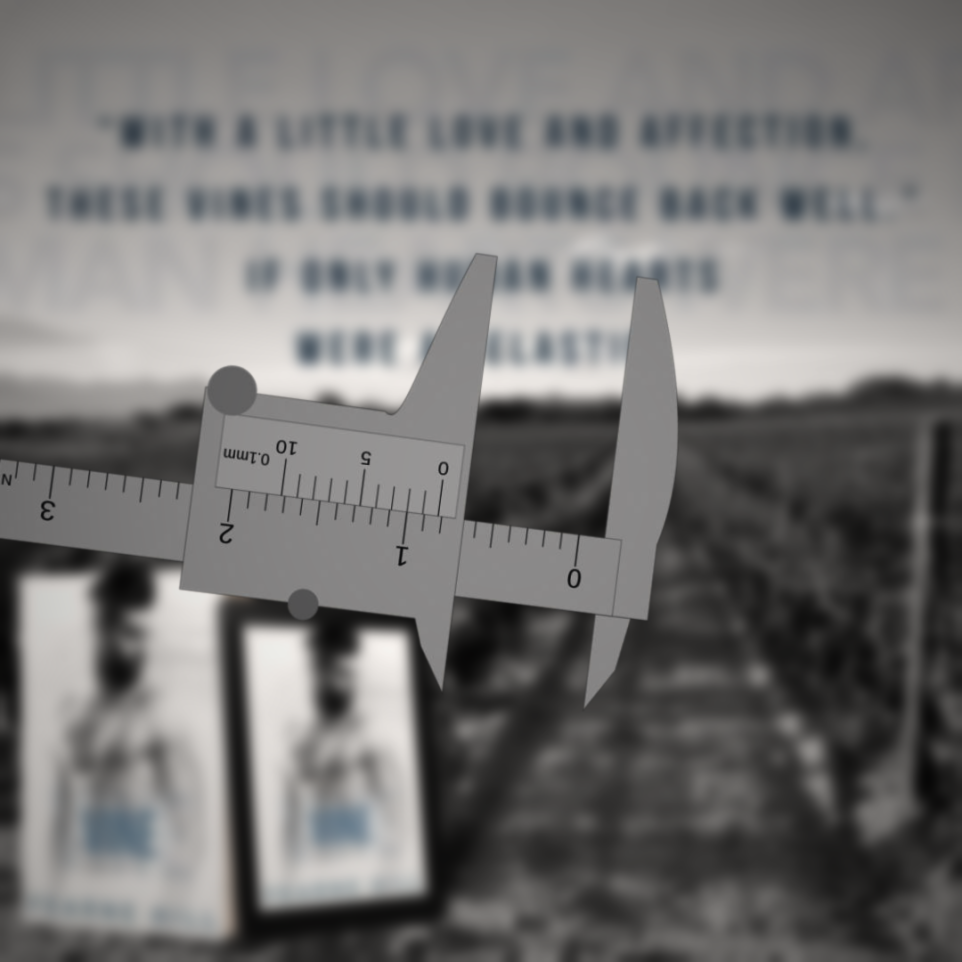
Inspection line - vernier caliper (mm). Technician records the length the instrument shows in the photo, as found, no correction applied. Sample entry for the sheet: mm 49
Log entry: mm 8.2
